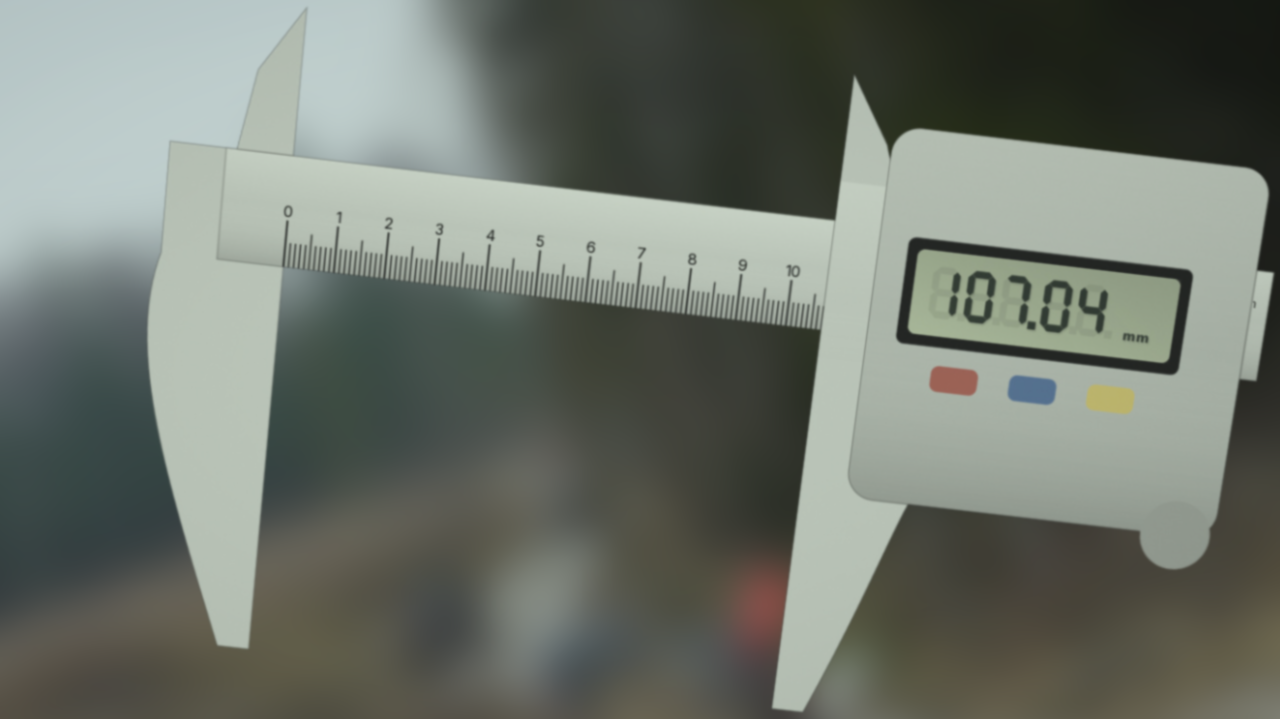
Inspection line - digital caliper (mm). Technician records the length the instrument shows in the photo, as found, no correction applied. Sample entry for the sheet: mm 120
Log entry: mm 107.04
